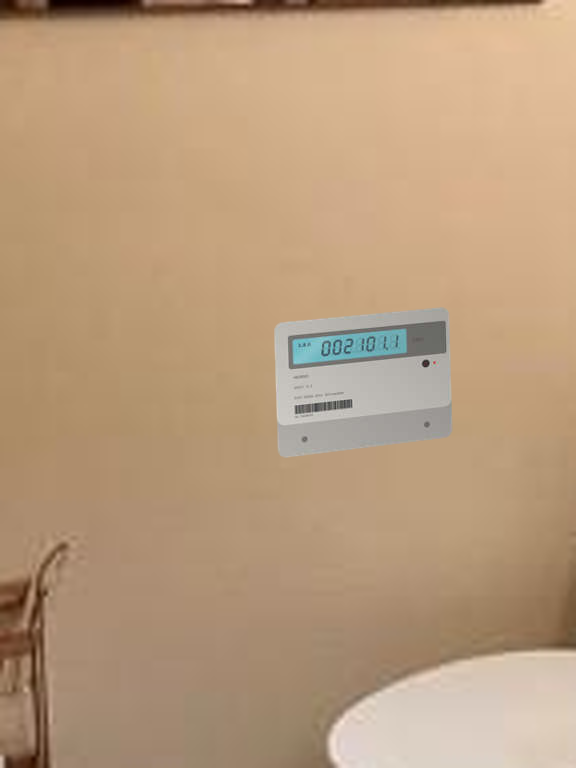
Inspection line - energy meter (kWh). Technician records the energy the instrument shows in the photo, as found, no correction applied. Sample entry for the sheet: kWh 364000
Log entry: kWh 2101.1
